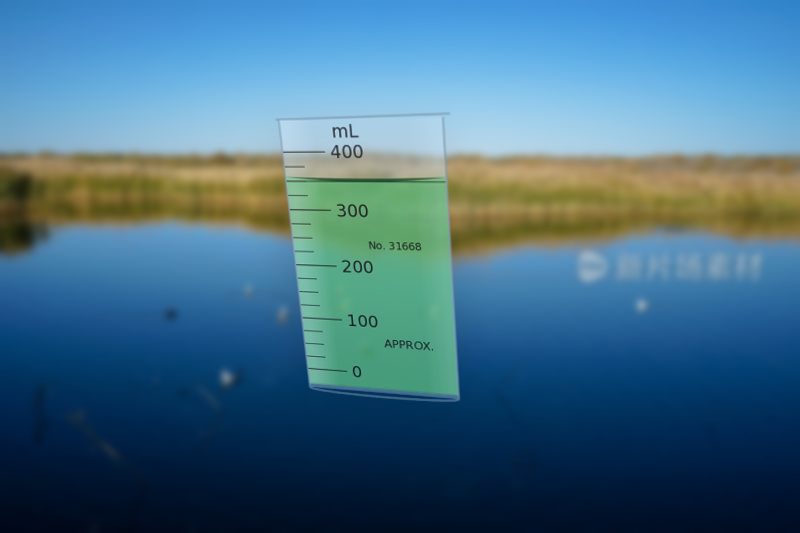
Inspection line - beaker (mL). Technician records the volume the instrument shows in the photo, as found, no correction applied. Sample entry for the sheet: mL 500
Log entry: mL 350
